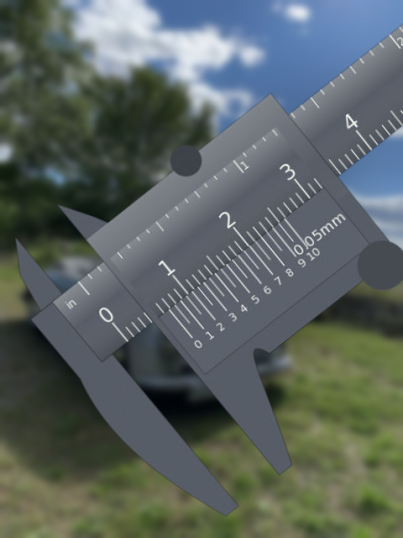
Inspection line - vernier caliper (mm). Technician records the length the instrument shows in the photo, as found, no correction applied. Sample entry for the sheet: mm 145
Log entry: mm 6.8
